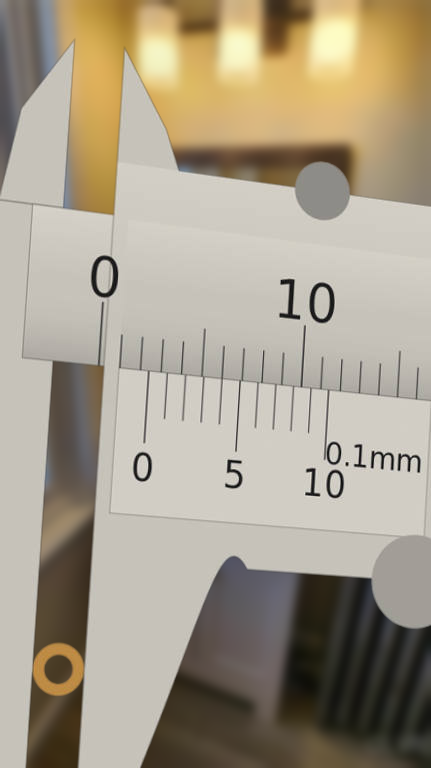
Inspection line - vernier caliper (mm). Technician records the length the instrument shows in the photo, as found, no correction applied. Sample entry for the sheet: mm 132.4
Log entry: mm 2.4
